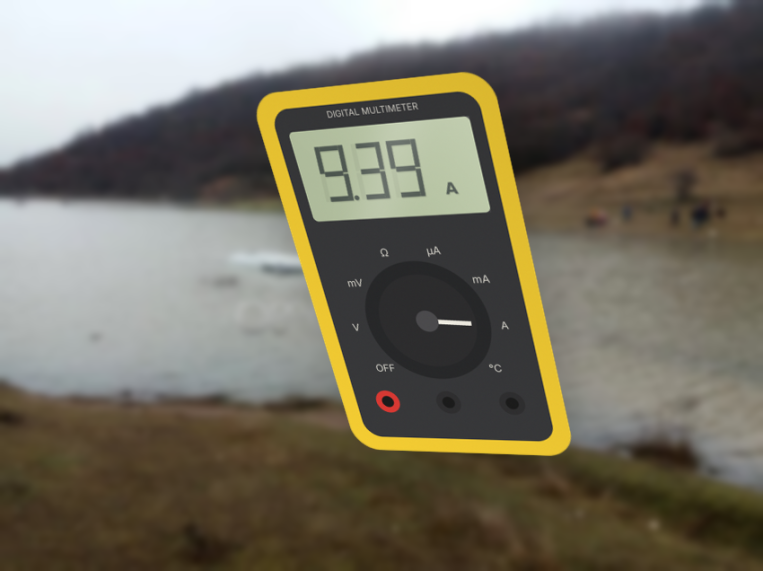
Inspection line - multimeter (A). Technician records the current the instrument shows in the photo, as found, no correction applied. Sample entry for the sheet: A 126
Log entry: A 9.39
